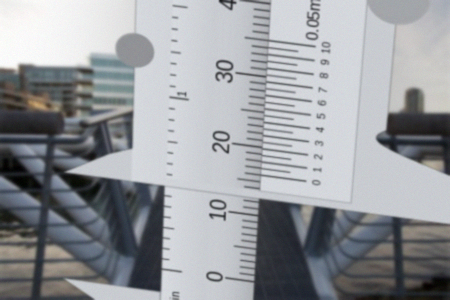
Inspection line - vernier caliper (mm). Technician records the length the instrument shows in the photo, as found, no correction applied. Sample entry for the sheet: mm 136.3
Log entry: mm 16.0
